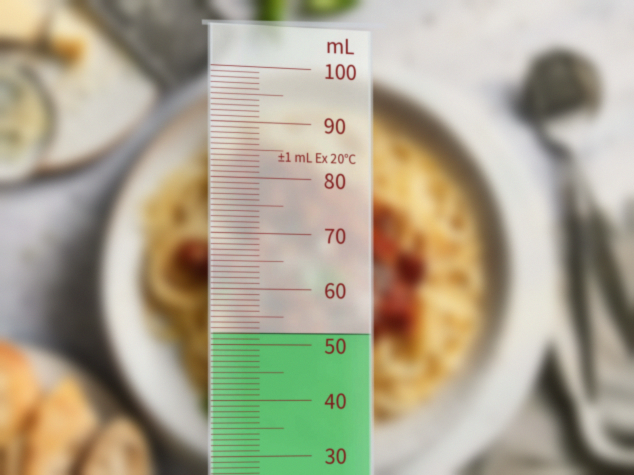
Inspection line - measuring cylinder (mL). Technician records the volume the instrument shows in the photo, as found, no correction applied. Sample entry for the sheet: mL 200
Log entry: mL 52
